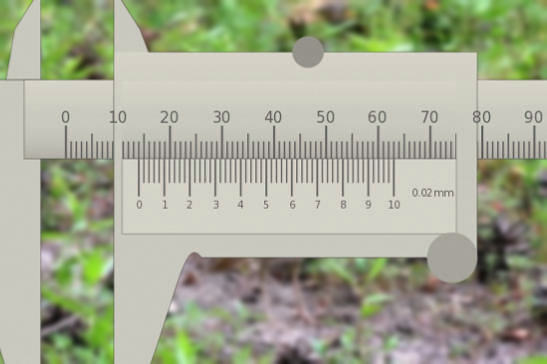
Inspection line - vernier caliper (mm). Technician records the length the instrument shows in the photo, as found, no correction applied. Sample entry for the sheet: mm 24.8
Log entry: mm 14.0
